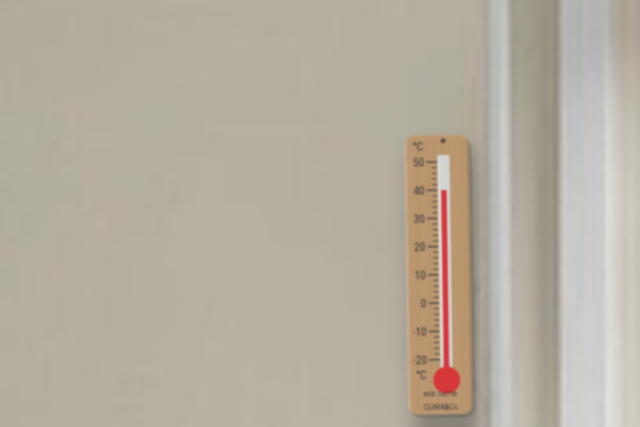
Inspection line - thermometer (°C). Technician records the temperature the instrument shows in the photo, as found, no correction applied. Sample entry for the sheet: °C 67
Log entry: °C 40
